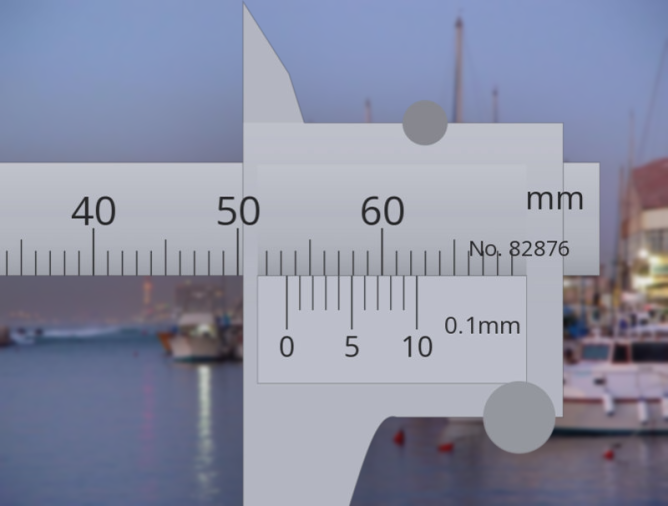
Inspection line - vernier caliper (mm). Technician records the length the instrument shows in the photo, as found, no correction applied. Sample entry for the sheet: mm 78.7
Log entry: mm 53.4
